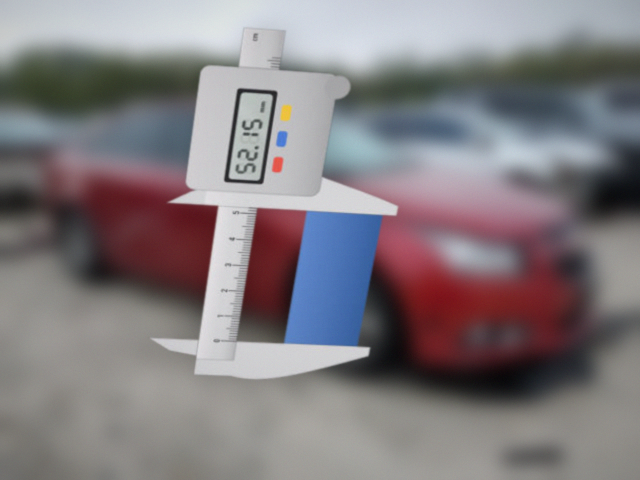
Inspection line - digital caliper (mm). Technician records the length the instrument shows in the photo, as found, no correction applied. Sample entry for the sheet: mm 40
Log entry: mm 52.15
